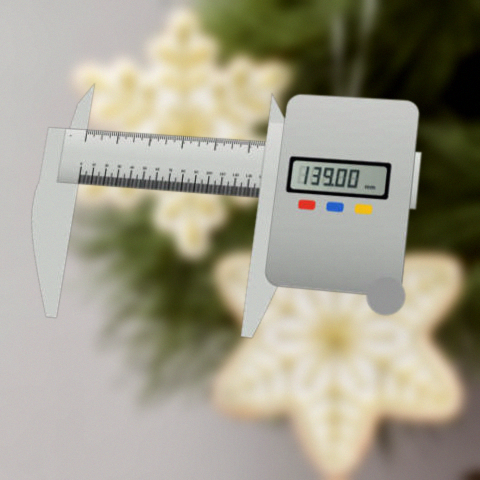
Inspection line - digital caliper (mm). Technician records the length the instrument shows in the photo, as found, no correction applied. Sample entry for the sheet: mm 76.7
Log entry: mm 139.00
